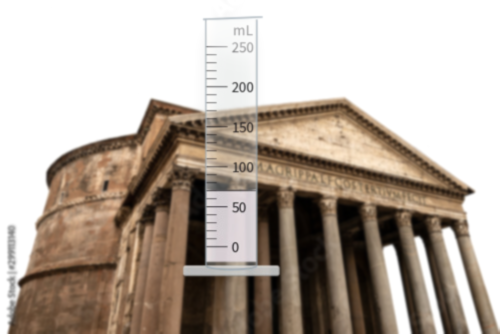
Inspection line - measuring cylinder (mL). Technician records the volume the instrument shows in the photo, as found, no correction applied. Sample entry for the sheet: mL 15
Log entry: mL 70
